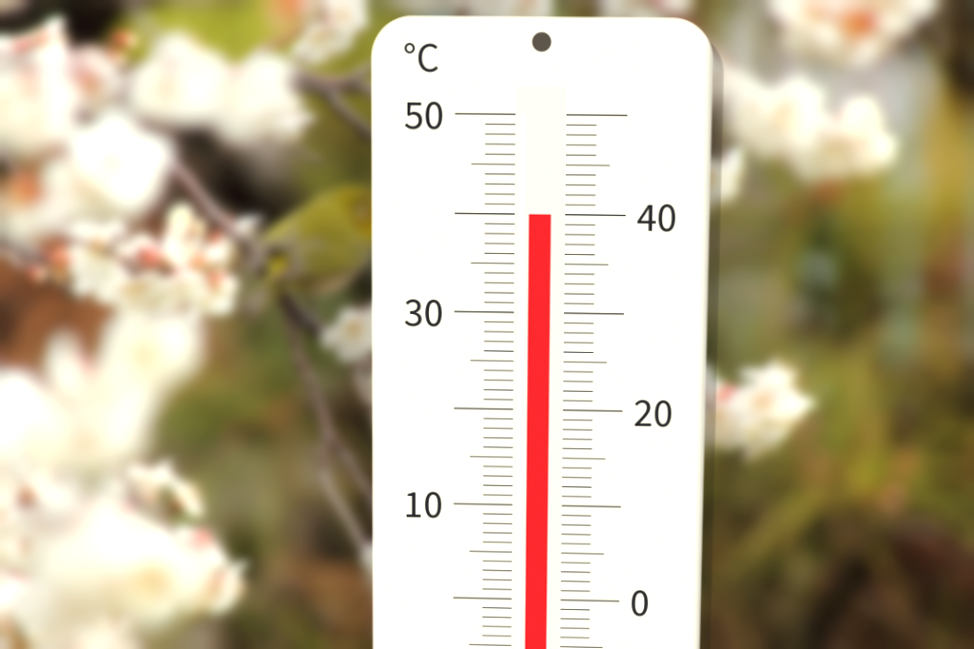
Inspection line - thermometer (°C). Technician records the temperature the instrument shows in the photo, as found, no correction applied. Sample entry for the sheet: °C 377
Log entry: °C 40
